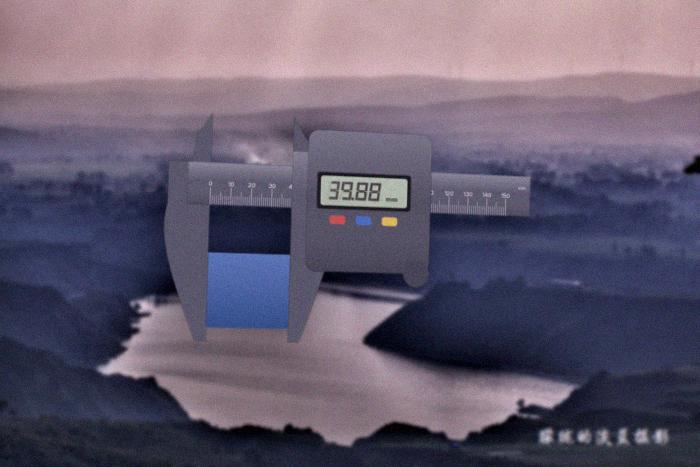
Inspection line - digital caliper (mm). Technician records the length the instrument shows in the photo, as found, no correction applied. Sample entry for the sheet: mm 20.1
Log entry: mm 39.88
